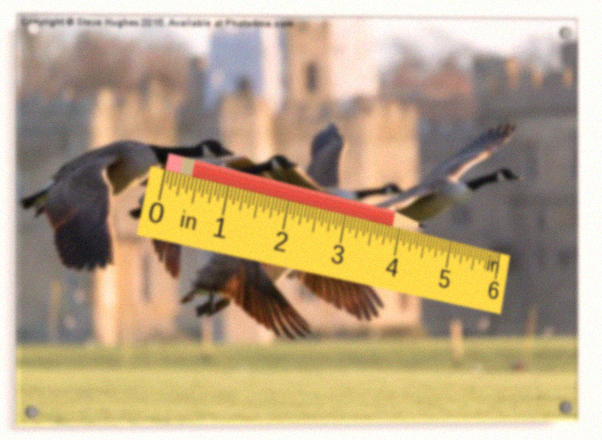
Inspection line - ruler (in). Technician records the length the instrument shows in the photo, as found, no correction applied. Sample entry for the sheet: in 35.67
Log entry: in 4.5
